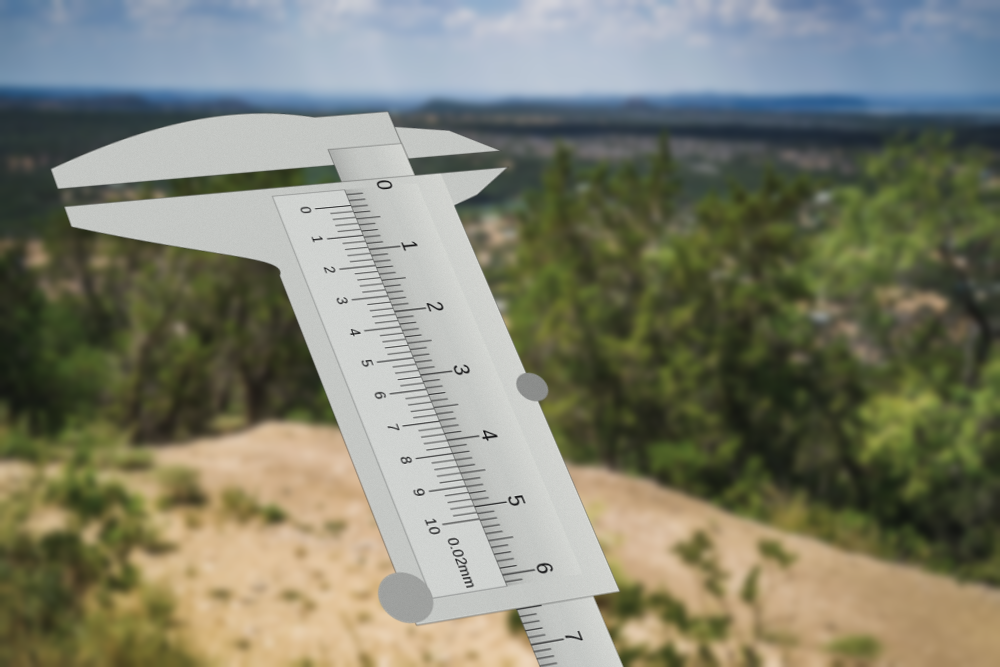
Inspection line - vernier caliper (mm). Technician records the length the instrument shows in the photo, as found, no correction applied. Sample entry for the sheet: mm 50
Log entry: mm 2.8
